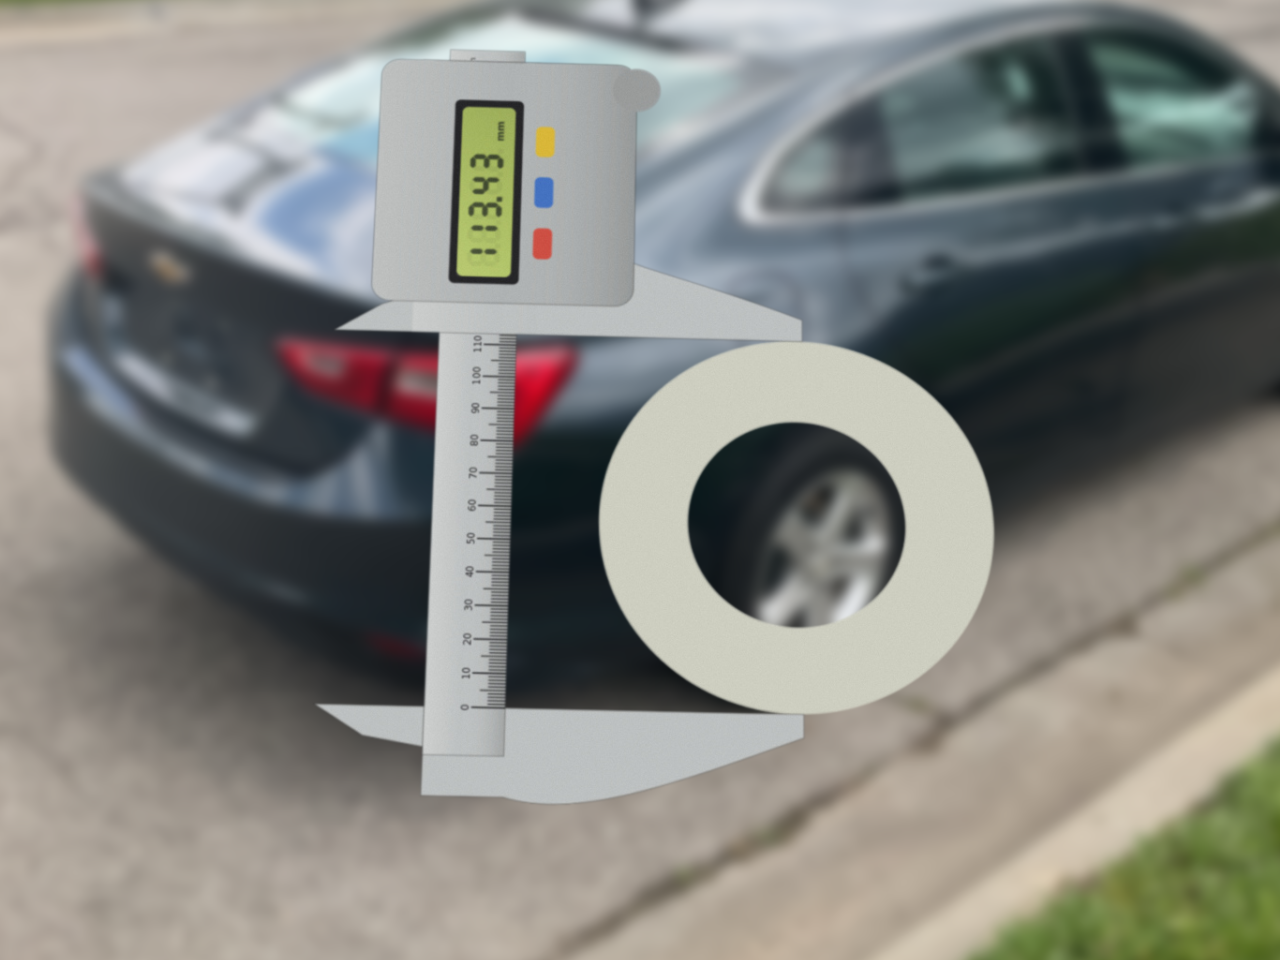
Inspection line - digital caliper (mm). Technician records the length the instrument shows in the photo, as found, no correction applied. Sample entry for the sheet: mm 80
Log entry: mm 113.43
